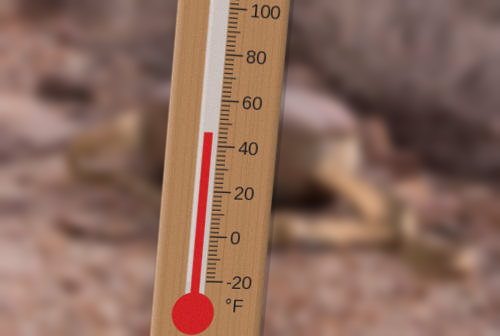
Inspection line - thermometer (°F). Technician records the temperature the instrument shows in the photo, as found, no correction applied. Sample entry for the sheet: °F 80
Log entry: °F 46
